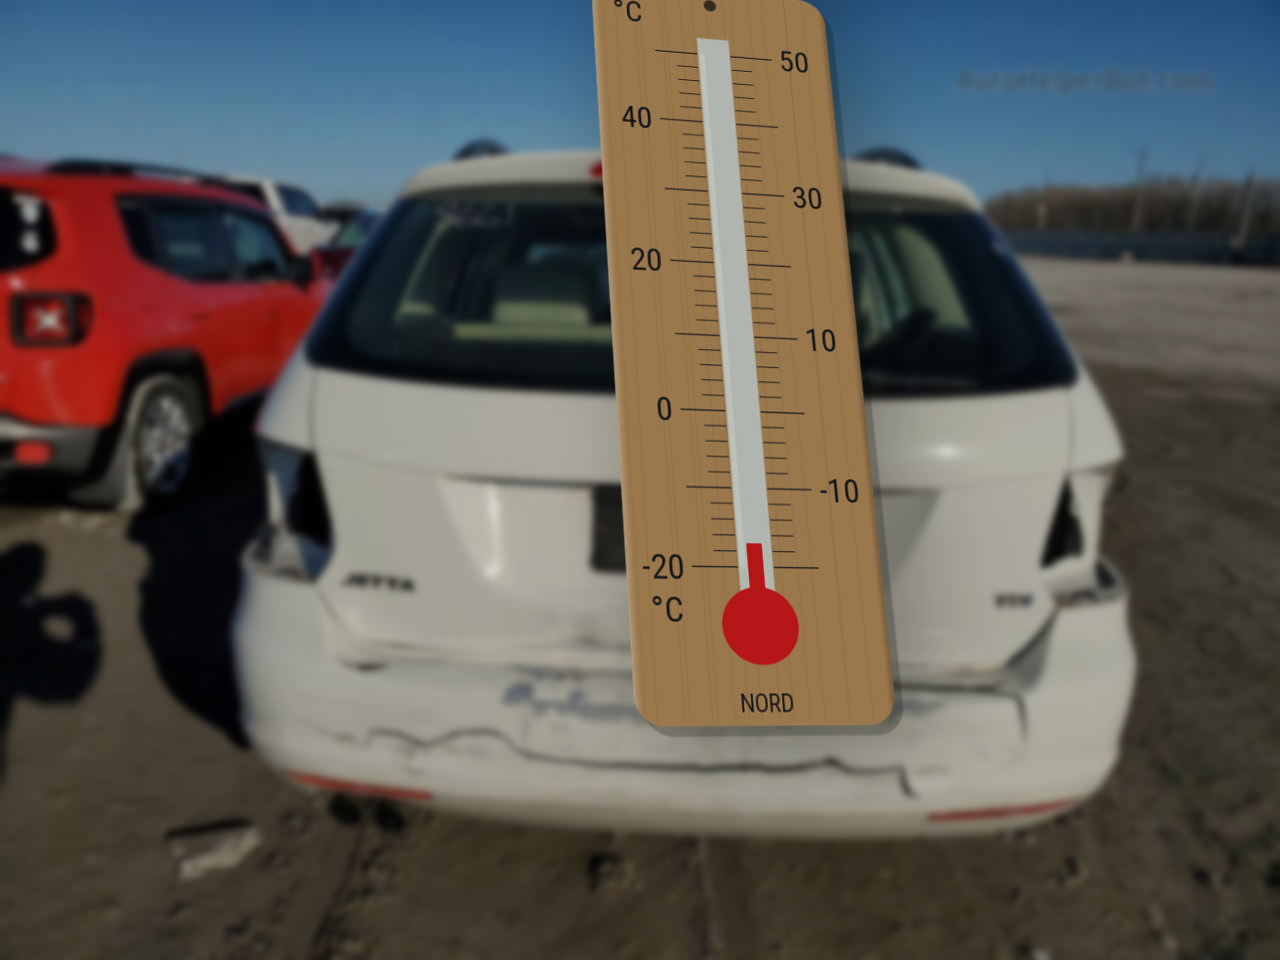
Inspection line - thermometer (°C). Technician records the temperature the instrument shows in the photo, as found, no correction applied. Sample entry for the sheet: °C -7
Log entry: °C -17
